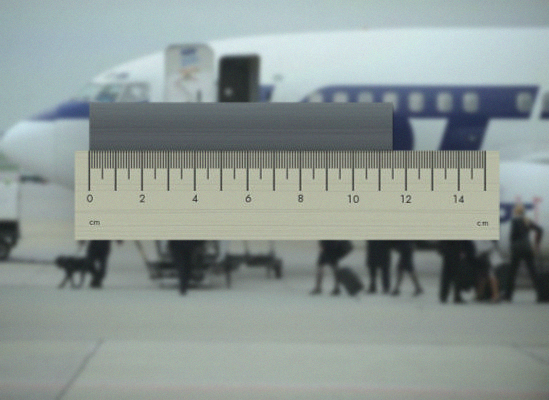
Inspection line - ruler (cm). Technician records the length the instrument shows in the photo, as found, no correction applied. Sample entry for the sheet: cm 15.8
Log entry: cm 11.5
